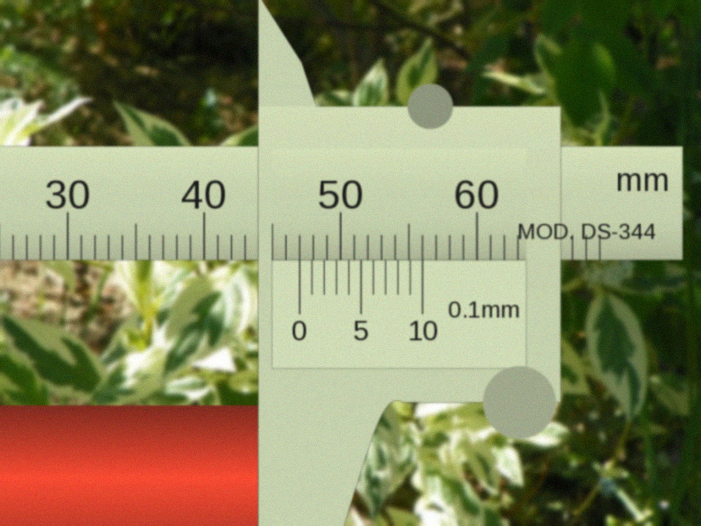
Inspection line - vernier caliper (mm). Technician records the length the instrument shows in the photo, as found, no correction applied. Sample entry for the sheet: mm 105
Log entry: mm 47.0
